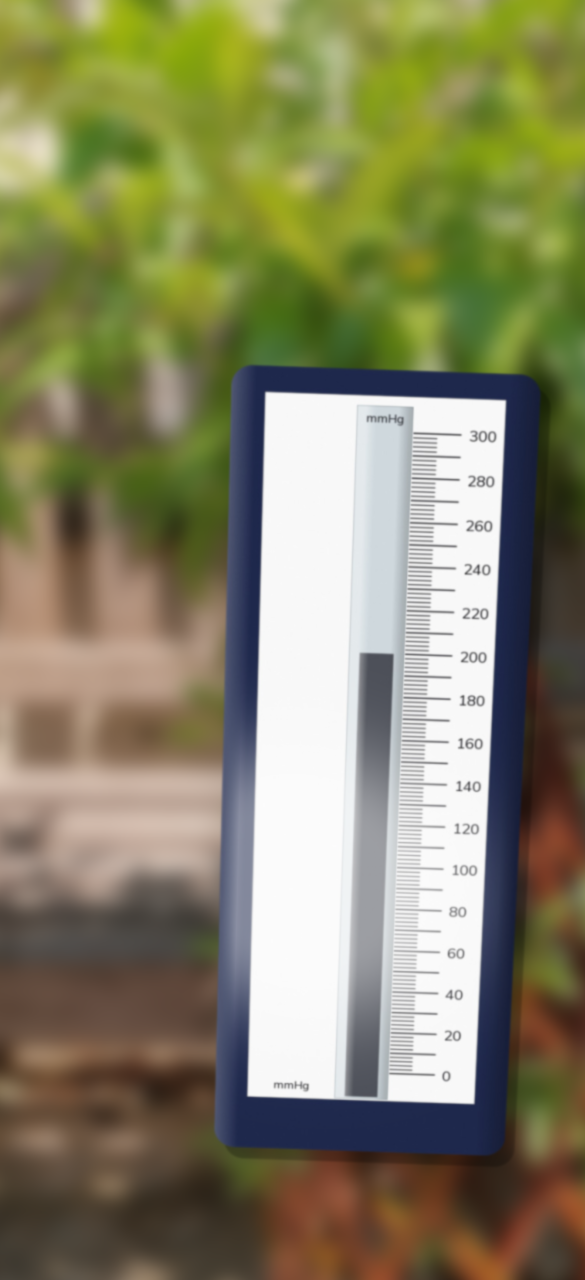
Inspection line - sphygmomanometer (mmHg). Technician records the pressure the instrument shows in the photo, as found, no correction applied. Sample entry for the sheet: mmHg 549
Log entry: mmHg 200
